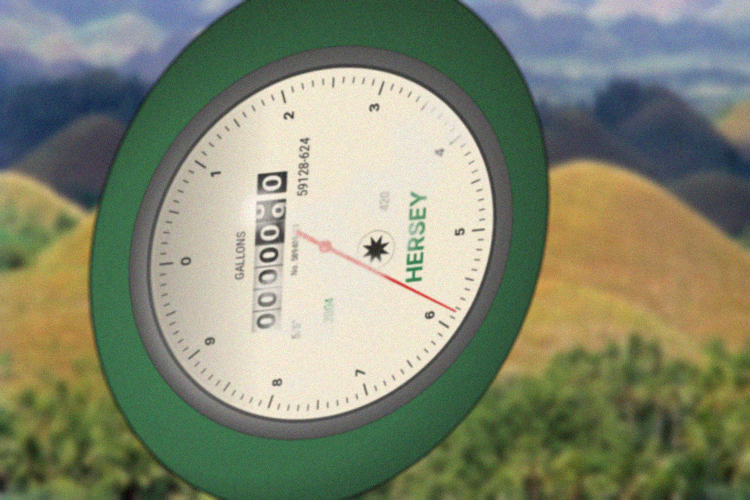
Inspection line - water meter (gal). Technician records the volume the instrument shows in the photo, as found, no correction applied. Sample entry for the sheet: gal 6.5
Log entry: gal 85.8
